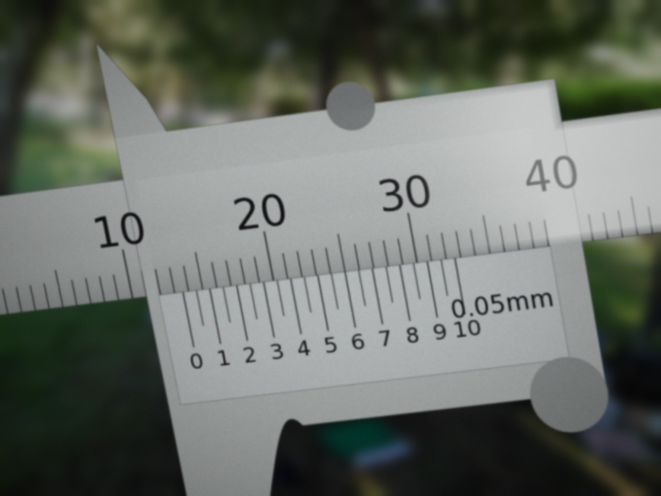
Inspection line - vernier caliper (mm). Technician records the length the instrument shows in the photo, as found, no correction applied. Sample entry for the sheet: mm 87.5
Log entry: mm 13.6
